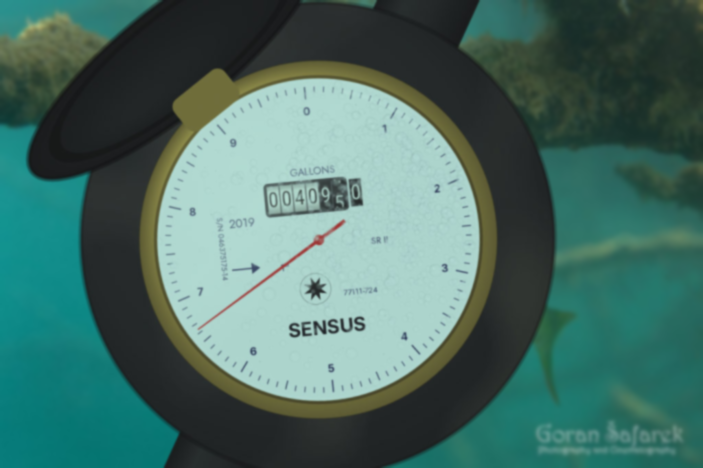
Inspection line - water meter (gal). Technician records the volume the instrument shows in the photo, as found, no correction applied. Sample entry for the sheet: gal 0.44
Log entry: gal 40946.6
